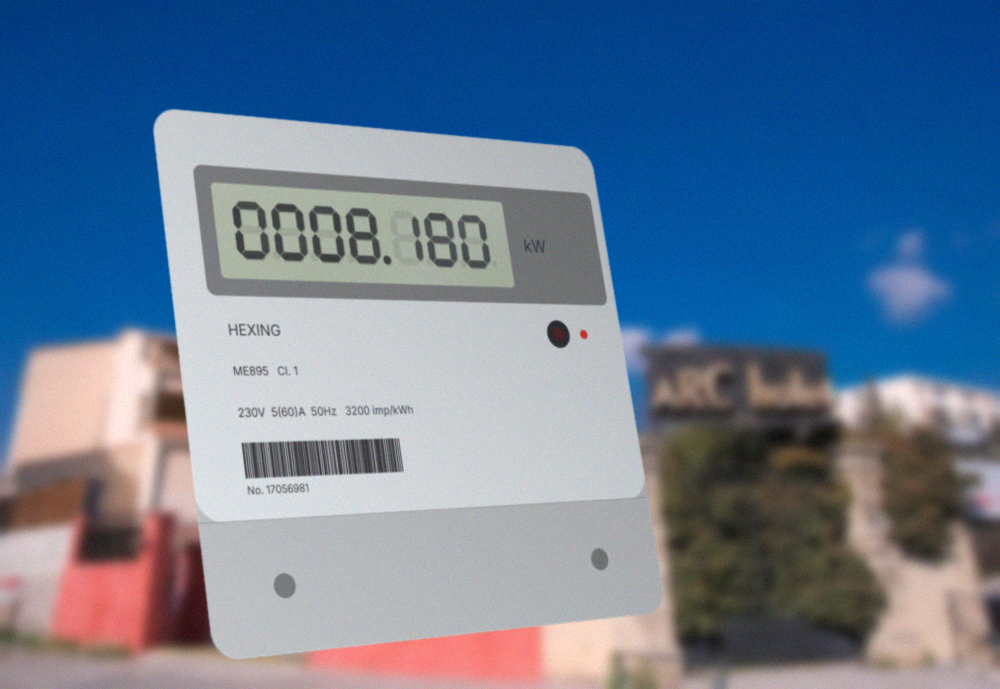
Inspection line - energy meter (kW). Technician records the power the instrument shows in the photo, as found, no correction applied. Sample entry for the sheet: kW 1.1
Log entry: kW 8.180
